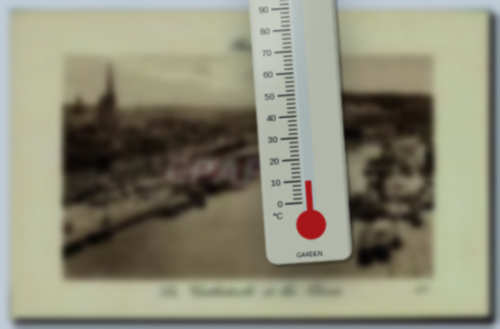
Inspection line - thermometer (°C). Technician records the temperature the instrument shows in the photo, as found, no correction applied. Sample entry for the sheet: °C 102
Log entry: °C 10
